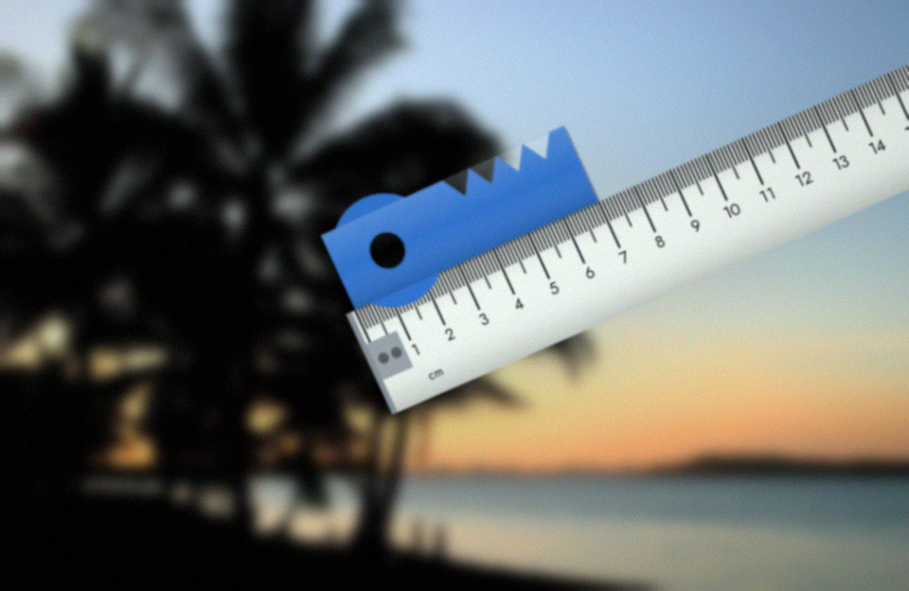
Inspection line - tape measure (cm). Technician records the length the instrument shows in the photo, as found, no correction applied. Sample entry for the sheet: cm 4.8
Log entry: cm 7
